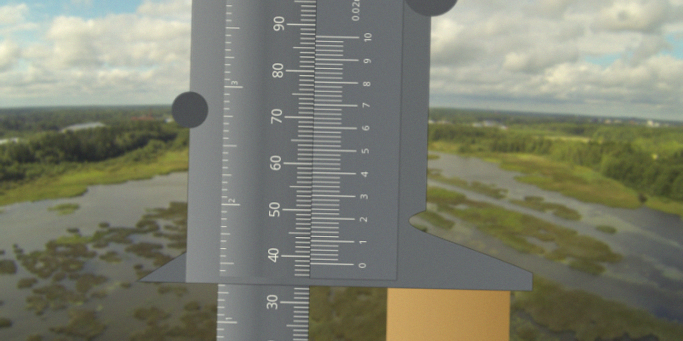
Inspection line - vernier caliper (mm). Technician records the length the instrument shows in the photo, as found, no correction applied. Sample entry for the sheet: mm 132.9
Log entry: mm 38.5
